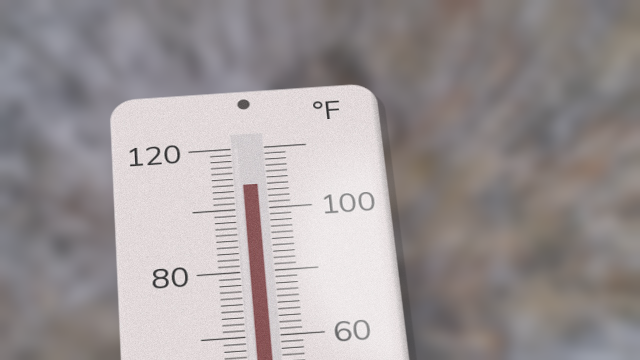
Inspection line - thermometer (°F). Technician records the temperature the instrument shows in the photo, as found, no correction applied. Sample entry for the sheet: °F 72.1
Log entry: °F 108
